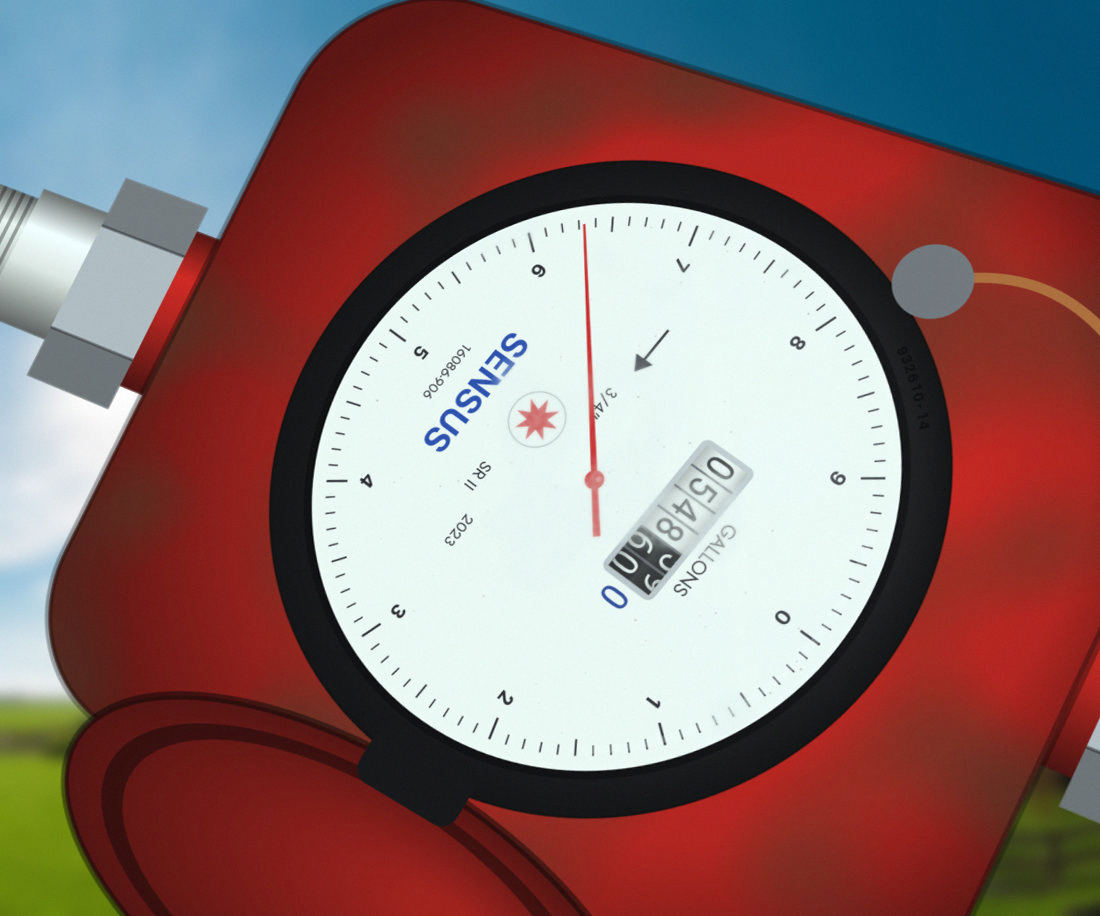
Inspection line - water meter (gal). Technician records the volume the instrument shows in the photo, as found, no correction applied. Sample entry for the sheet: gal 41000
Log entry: gal 548596.3
